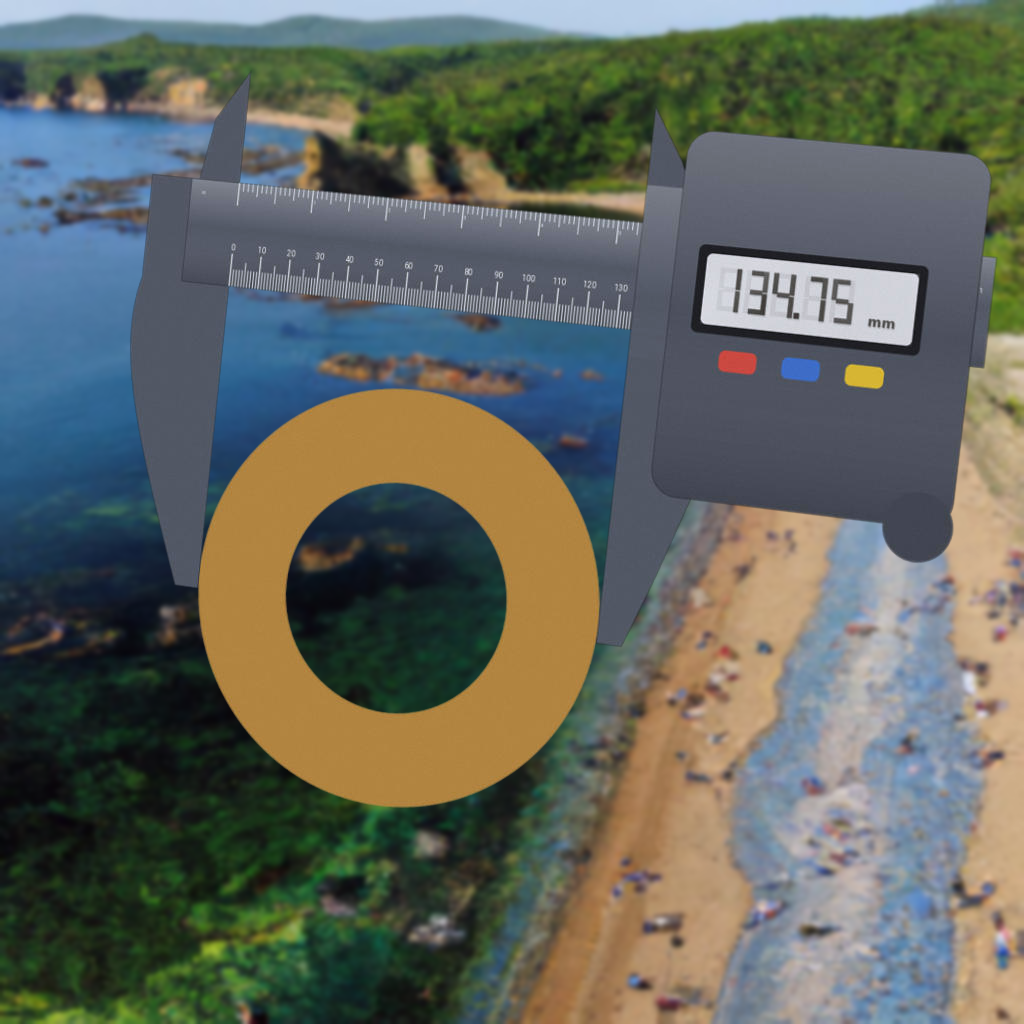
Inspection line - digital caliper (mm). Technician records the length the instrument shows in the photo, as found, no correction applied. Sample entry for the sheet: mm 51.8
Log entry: mm 134.75
